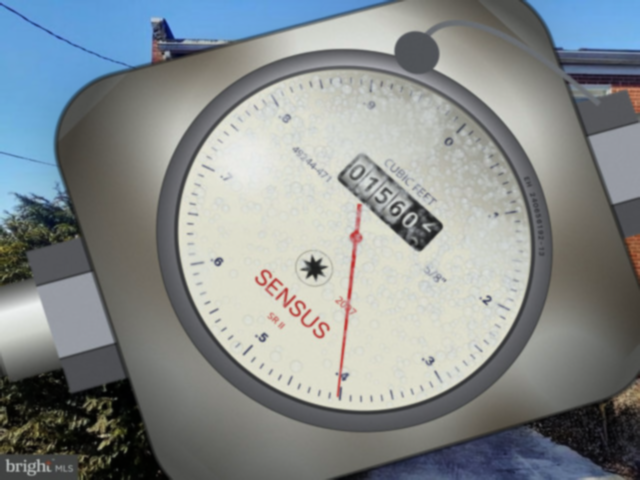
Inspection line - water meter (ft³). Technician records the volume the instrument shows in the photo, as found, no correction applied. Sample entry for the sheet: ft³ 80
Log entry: ft³ 15602.40
